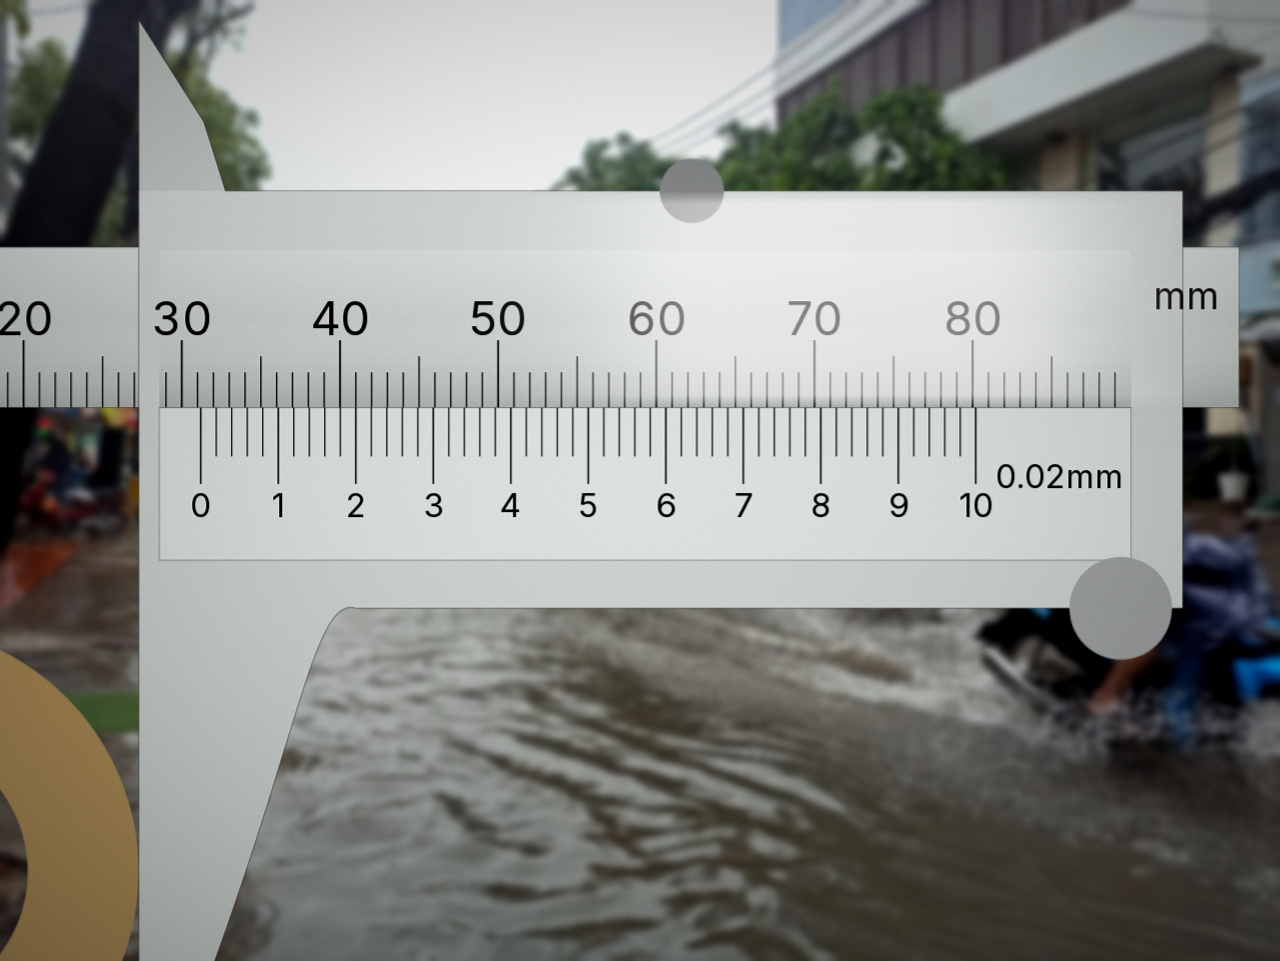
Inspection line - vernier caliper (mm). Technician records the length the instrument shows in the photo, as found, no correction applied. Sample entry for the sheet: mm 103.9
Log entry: mm 31.2
